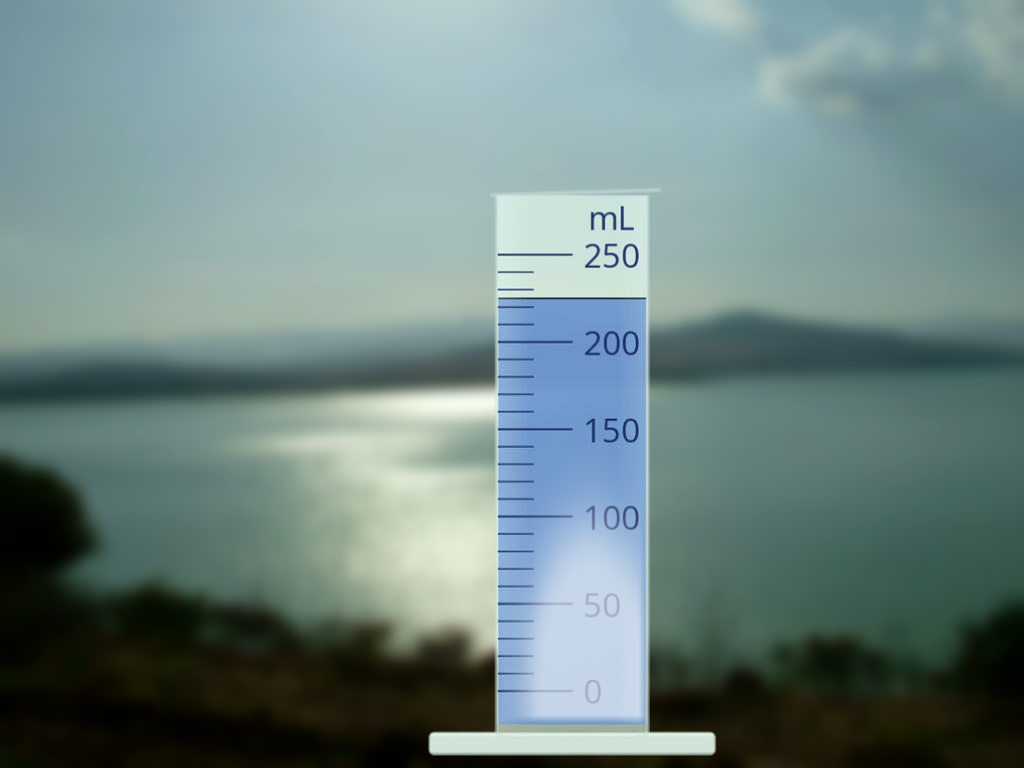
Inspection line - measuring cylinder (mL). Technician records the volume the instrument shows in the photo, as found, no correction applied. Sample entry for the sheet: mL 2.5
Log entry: mL 225
